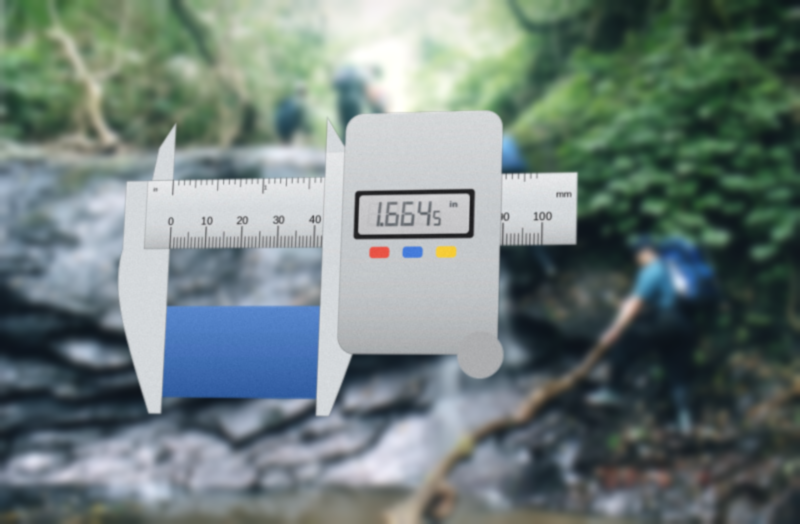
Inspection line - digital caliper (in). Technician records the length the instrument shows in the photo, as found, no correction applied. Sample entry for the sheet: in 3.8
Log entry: in 1.6645
